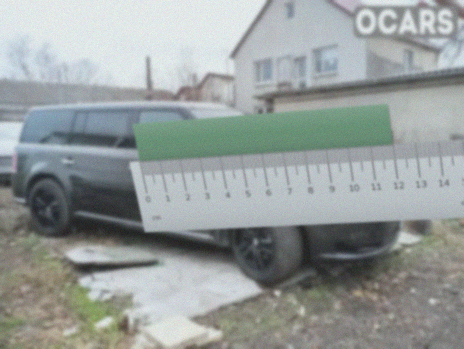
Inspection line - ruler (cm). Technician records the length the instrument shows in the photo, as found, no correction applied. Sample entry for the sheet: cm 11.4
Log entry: cm 12
